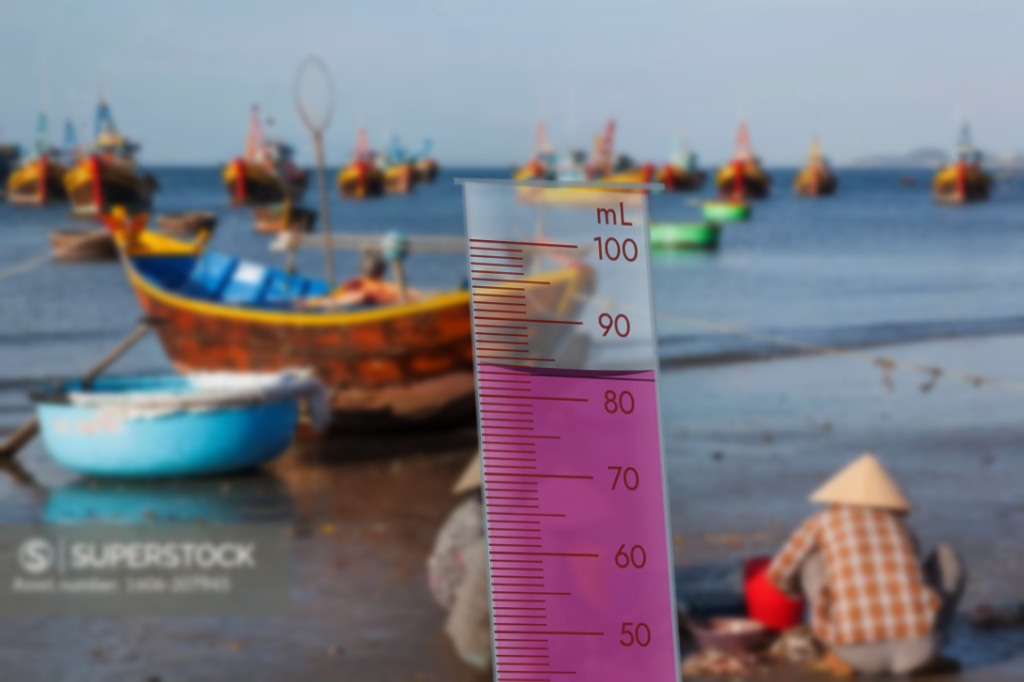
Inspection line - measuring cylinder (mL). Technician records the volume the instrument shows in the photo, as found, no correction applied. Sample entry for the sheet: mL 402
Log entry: mL 83
